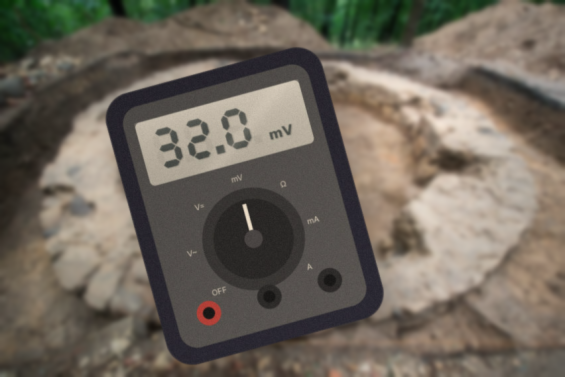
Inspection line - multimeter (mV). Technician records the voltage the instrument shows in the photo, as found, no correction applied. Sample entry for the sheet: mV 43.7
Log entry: mV 32.0
